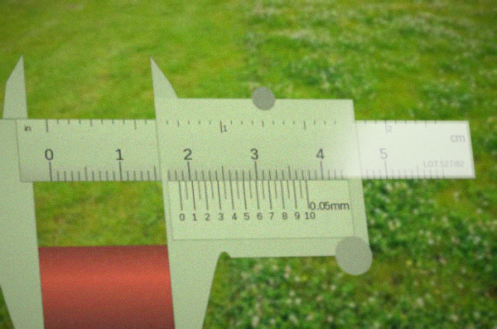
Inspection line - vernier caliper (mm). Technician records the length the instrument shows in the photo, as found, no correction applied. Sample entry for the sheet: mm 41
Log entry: mm 18.4
